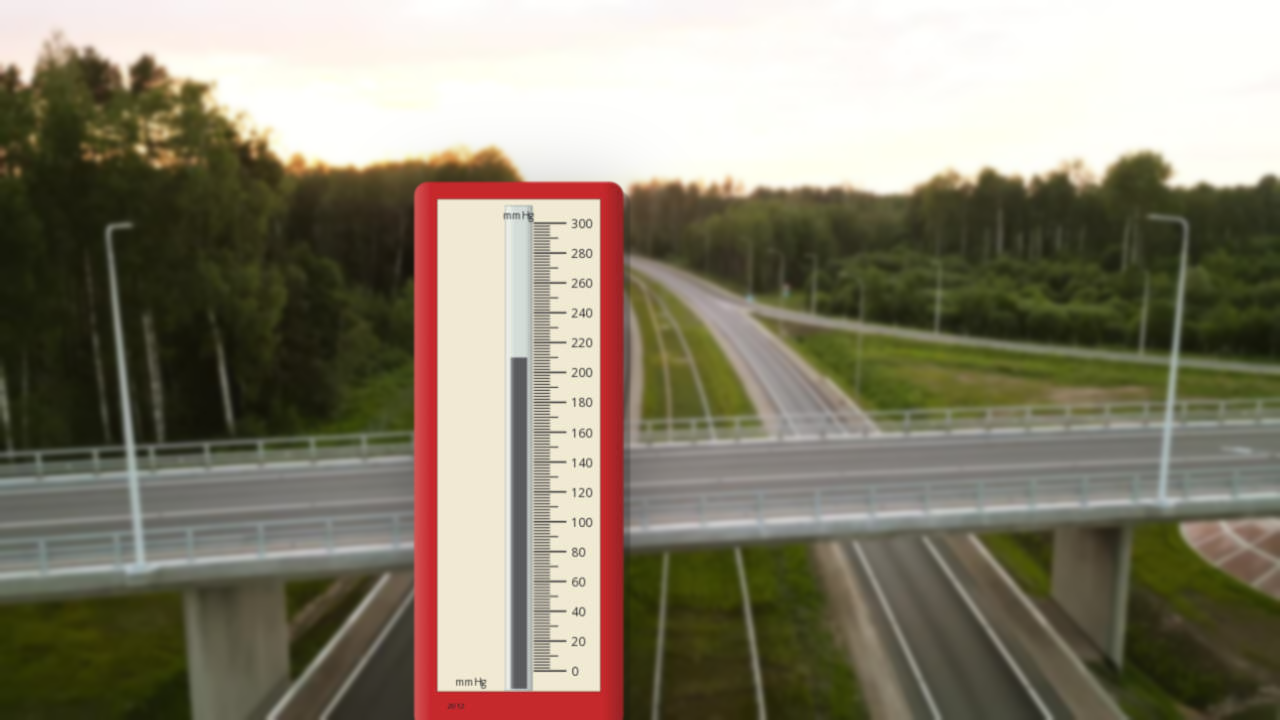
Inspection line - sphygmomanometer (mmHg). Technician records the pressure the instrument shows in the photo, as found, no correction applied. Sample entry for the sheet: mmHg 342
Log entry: mmHg 210
